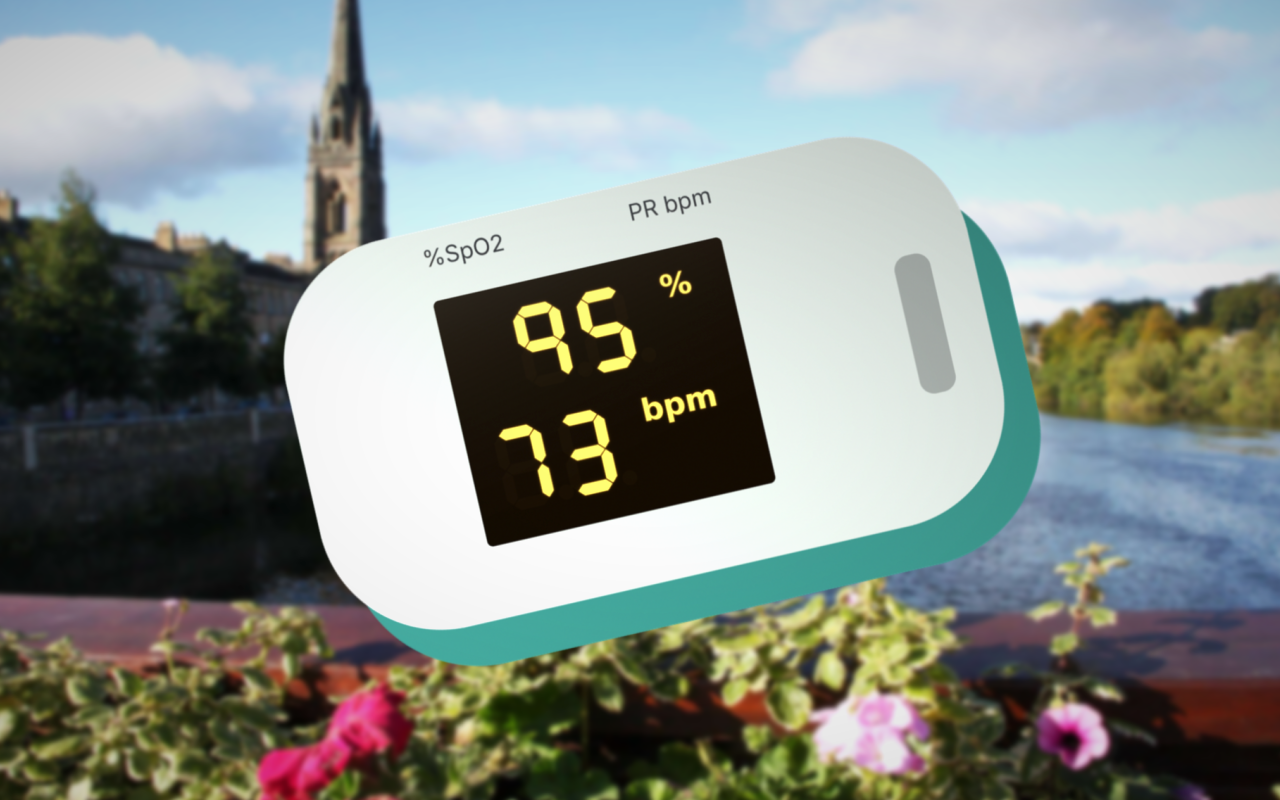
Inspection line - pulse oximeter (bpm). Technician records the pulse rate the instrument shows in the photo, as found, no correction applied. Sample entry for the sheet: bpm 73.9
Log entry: bpm 73
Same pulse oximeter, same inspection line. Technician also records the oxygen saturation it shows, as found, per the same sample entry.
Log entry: % 95
